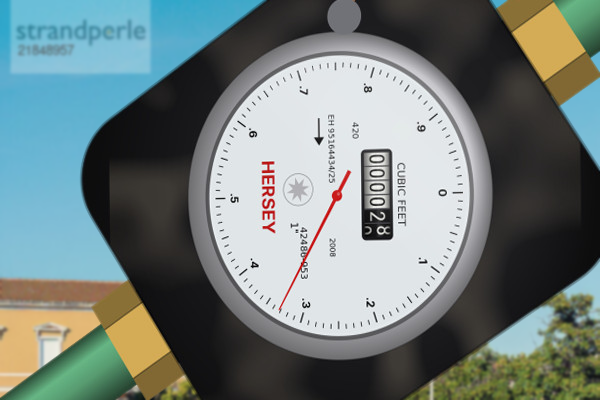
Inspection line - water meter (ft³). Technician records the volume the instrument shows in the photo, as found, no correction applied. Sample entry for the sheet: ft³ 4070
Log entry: ft³ 28.33
